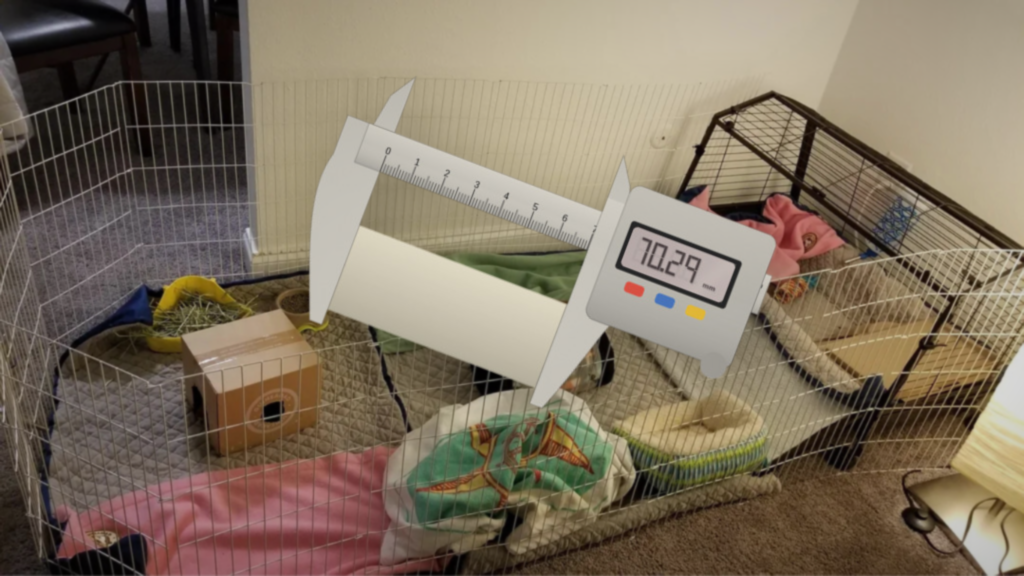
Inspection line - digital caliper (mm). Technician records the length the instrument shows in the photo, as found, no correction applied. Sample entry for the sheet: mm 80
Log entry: mm 70.29
